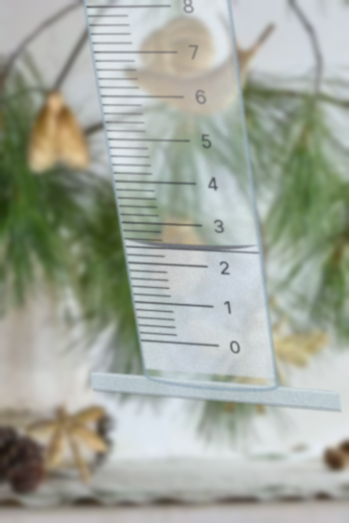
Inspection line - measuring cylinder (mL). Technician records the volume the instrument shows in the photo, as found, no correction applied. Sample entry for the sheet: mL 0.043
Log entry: mL 2.4
